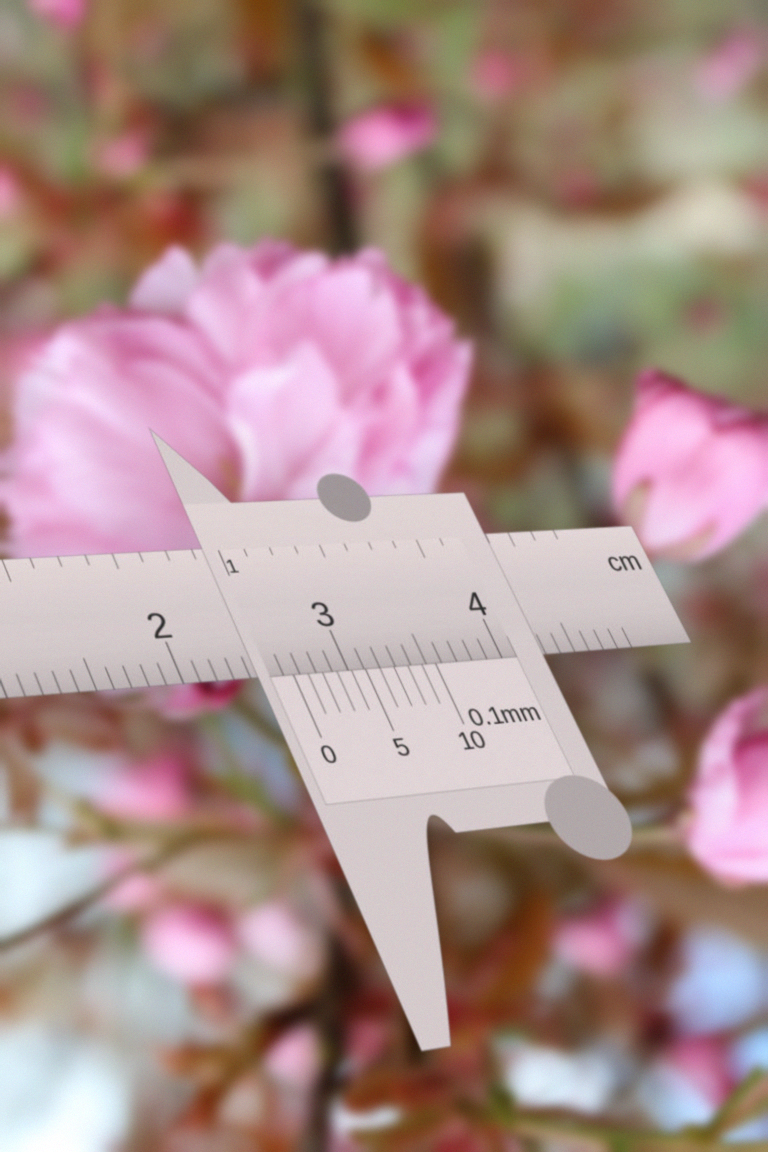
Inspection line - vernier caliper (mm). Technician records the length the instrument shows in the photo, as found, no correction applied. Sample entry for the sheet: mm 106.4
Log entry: mm 26.6
